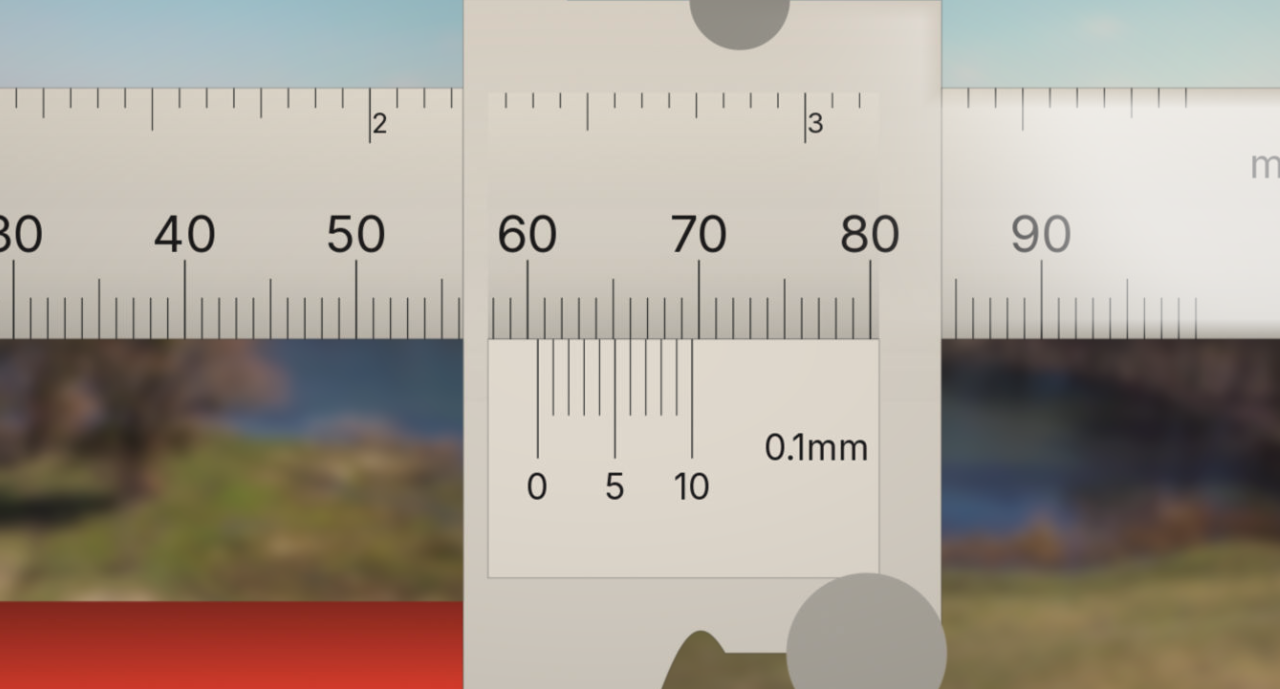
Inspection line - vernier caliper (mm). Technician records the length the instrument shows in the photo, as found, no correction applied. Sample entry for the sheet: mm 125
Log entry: mm 60.6
